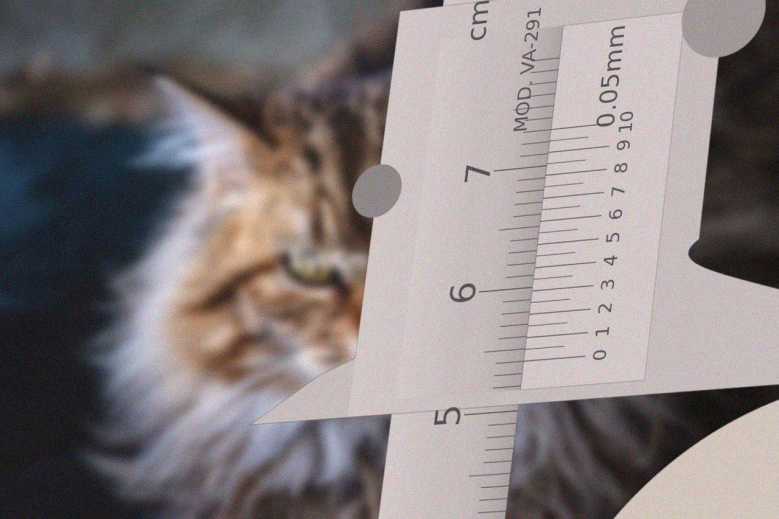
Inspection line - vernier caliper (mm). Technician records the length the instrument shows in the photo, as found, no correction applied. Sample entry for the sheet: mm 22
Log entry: mm 54.0
